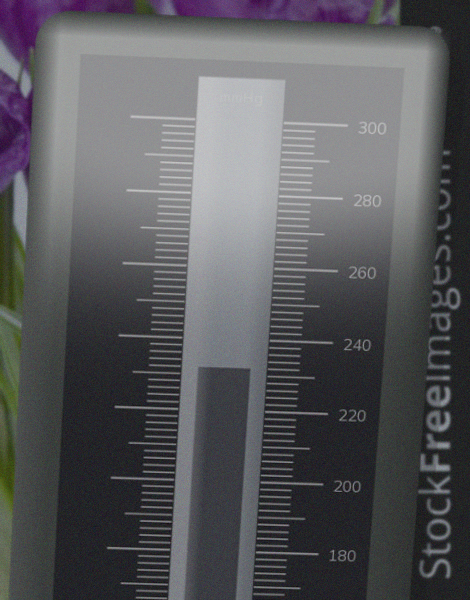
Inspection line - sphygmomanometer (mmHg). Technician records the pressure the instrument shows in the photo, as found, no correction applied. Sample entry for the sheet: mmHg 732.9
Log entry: mmHg 232
